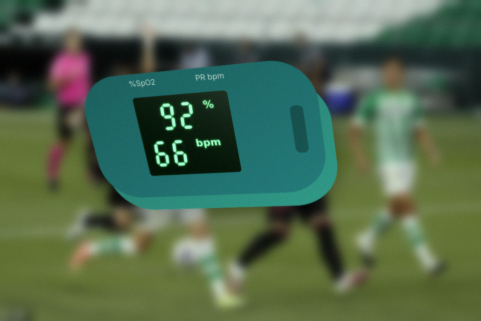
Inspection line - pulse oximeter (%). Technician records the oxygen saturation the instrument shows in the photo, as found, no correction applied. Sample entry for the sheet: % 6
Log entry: % 92
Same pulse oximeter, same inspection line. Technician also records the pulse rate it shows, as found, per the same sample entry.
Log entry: bpm 66
